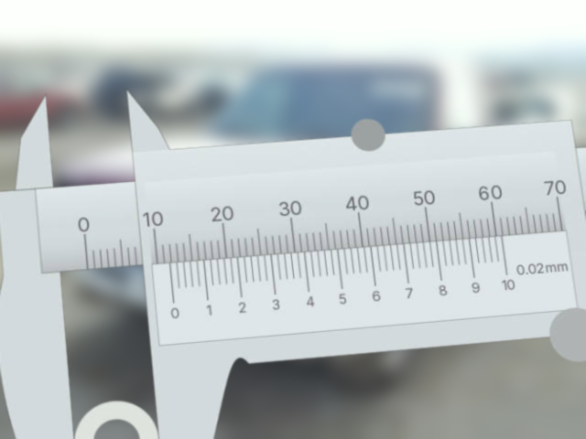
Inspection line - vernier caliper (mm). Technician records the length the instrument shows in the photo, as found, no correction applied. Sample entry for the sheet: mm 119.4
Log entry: mm 11.8
